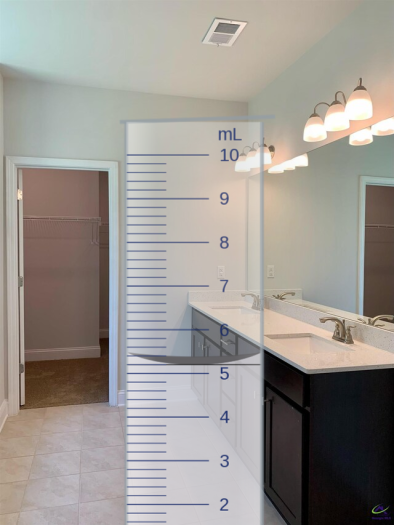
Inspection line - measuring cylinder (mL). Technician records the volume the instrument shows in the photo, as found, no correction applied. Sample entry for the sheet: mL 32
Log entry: mL 5.2
